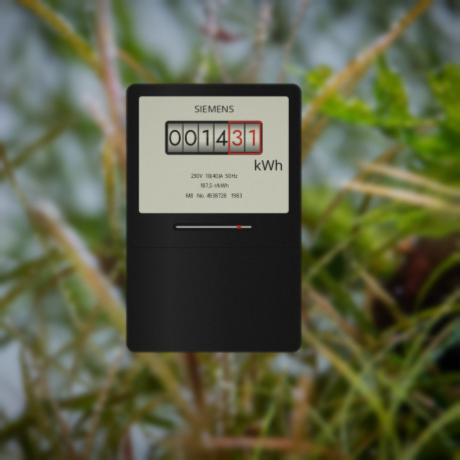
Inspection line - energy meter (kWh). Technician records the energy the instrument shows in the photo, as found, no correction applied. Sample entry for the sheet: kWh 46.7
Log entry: kWh 14.31
